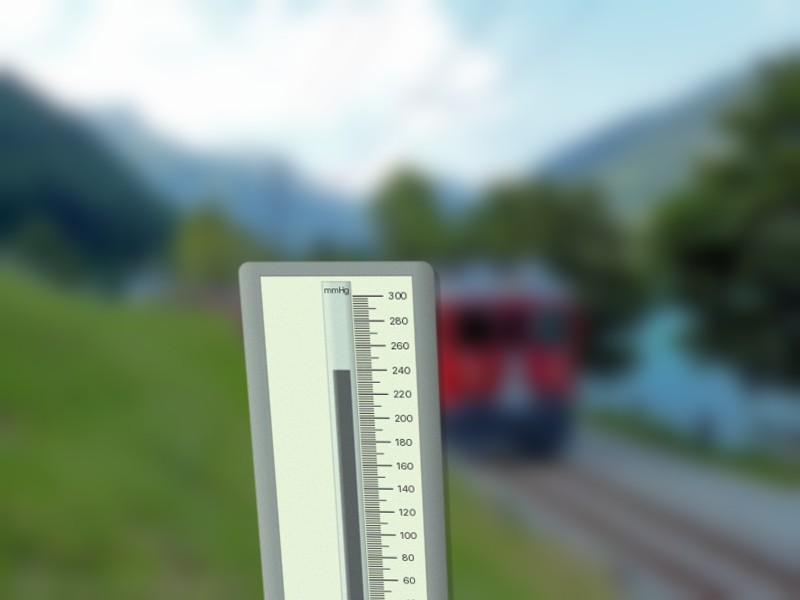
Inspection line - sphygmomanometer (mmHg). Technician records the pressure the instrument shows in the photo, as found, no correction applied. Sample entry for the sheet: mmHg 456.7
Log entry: mmHg 240
